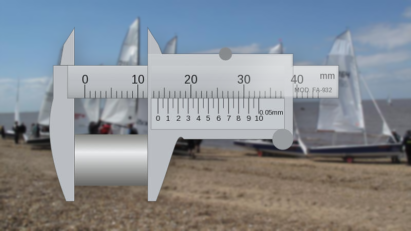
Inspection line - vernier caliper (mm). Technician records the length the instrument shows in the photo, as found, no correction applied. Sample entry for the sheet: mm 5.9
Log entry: mm 13.8
